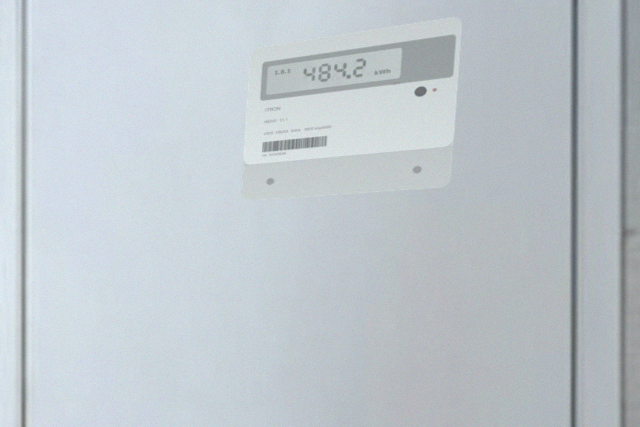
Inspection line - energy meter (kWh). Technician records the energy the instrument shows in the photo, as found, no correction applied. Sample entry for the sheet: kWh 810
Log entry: kWh 484.2
